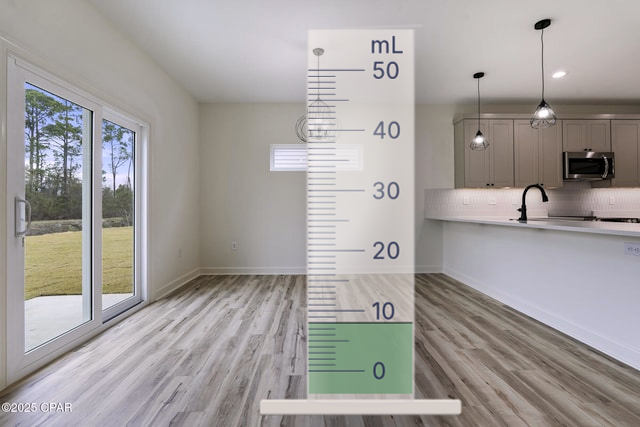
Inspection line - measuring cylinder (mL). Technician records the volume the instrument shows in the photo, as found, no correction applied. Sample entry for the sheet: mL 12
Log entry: mL 8
